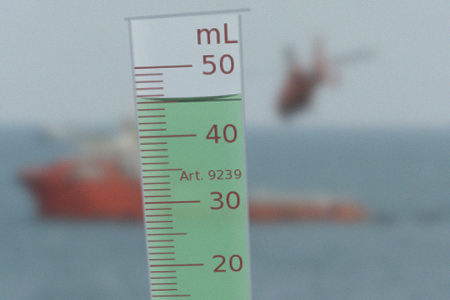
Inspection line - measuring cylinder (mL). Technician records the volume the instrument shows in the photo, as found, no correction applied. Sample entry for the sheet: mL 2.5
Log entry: mL 45
